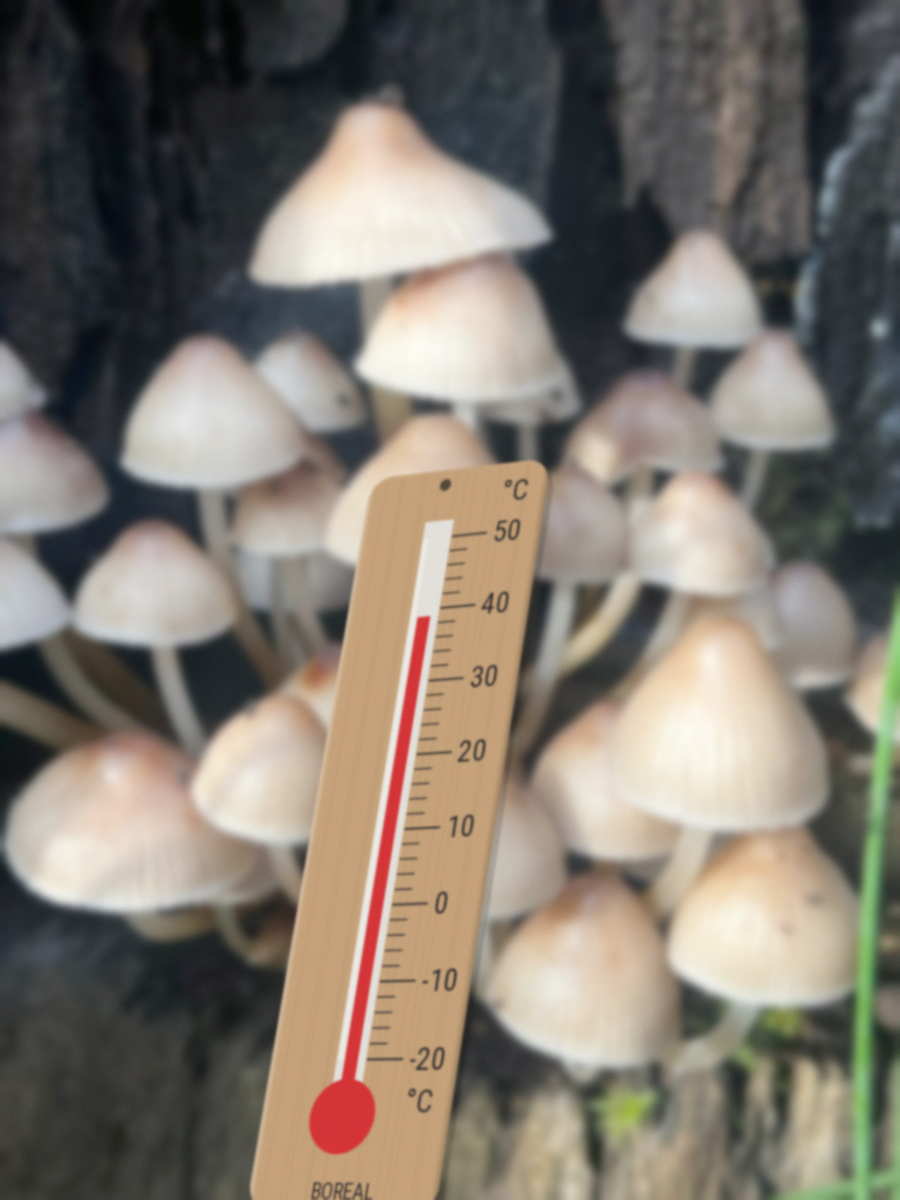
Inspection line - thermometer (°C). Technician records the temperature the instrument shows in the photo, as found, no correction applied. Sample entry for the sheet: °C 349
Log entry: °C 39
